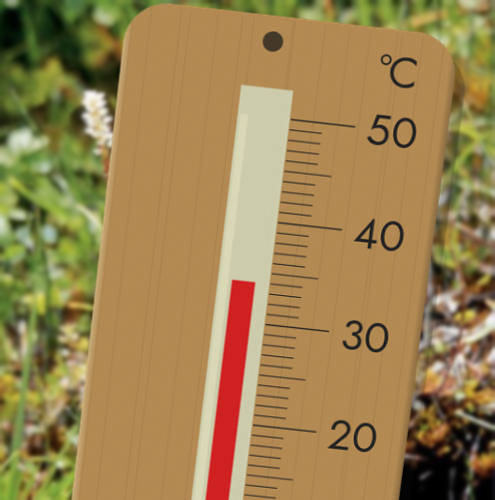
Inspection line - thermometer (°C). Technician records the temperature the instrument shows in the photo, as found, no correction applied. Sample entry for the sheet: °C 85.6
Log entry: °C 34
